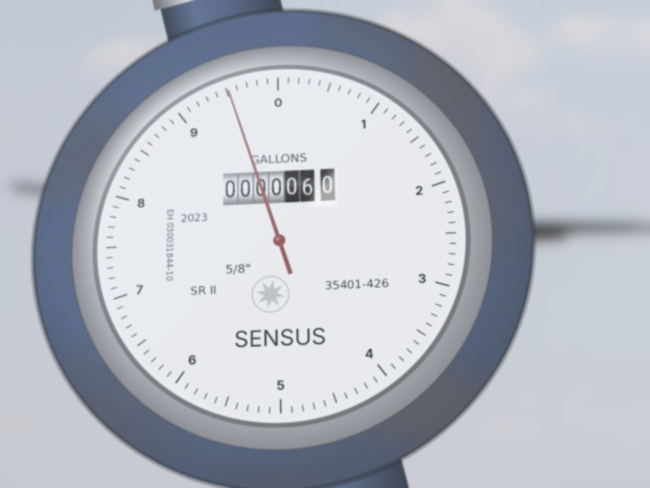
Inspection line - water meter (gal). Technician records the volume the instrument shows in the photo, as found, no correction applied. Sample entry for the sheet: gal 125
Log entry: gal 59.5
